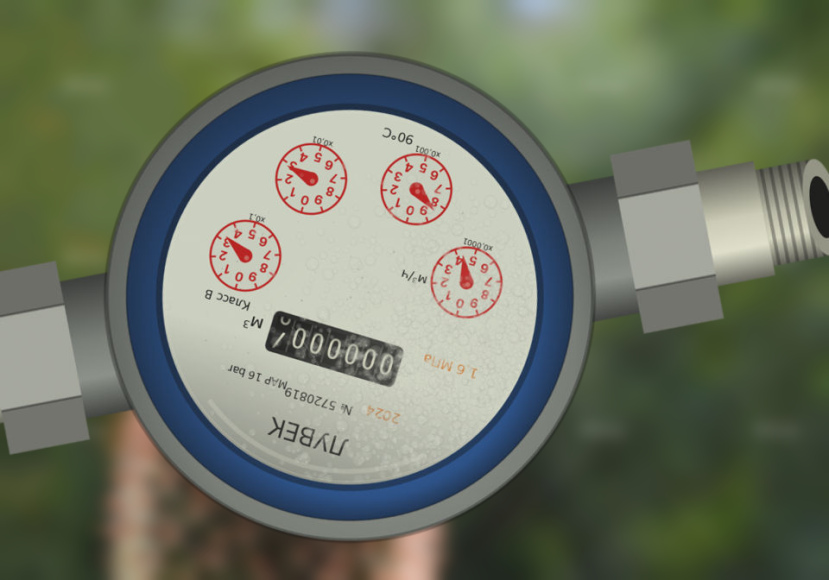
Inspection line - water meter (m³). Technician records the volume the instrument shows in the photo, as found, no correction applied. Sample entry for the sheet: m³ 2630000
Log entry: m³ 7.3284
